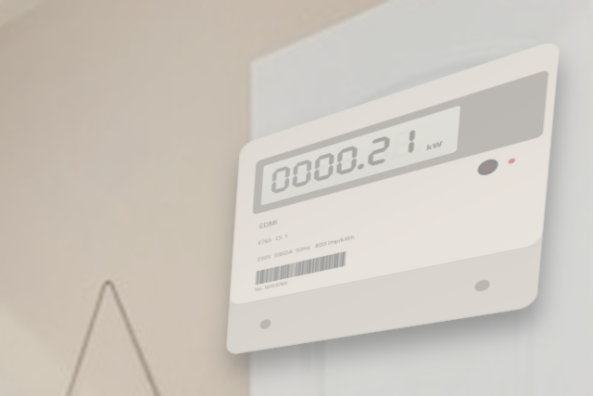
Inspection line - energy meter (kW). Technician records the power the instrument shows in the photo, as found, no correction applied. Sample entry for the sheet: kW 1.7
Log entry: kW 0.21
